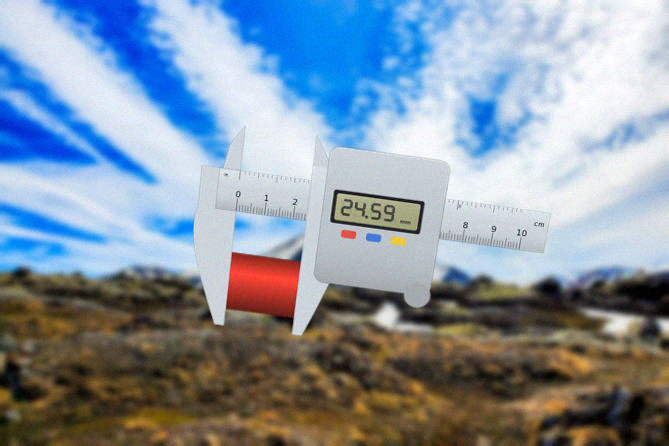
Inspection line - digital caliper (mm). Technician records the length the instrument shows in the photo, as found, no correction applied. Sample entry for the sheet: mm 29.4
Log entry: mm 24.59
